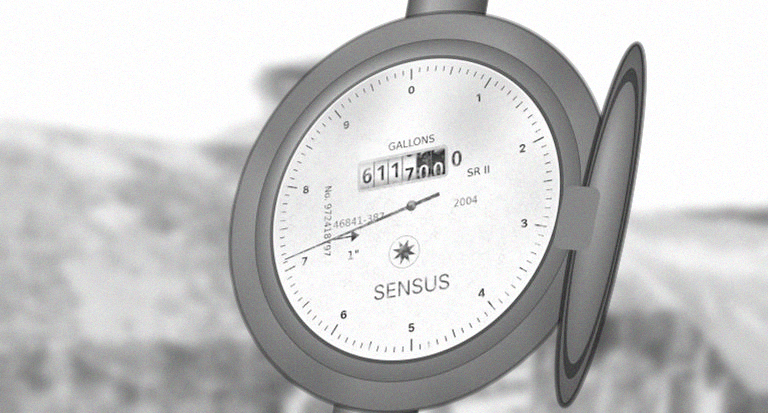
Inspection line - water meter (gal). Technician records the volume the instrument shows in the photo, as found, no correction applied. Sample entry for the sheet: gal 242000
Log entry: gal 6116997.1
